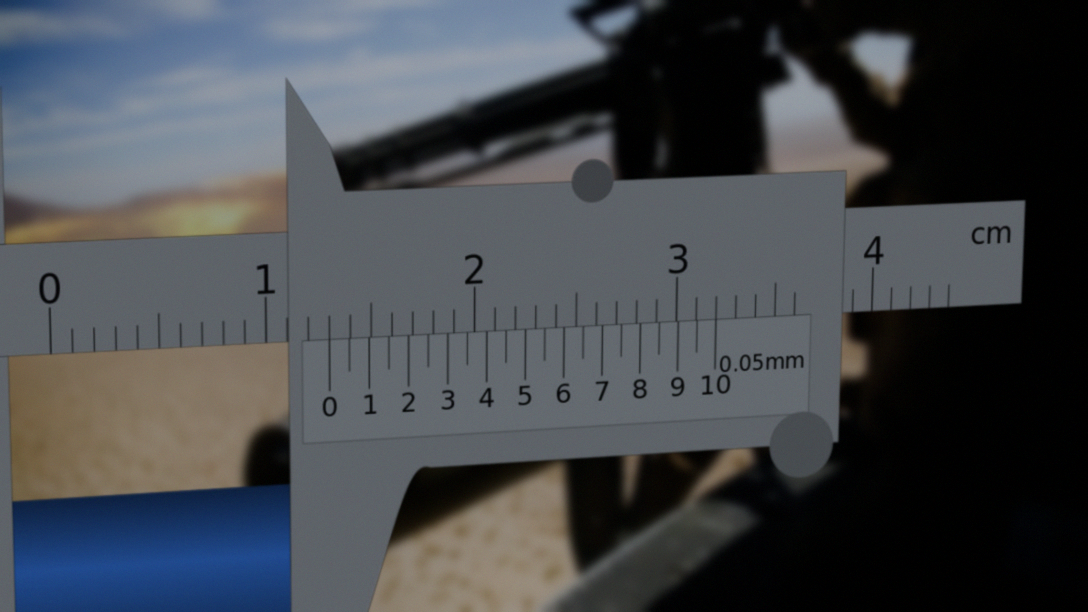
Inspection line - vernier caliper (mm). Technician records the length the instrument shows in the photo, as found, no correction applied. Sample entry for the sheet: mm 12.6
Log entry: mm 13.0
